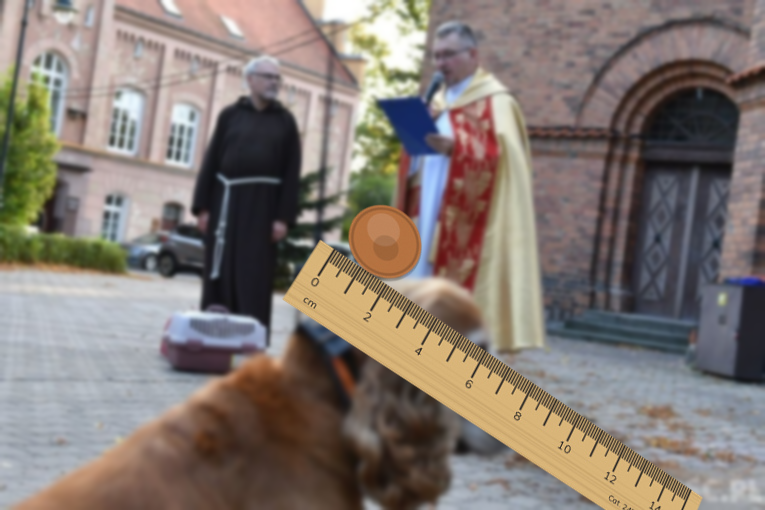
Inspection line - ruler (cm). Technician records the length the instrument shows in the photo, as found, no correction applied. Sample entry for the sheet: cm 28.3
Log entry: cm 2.5
